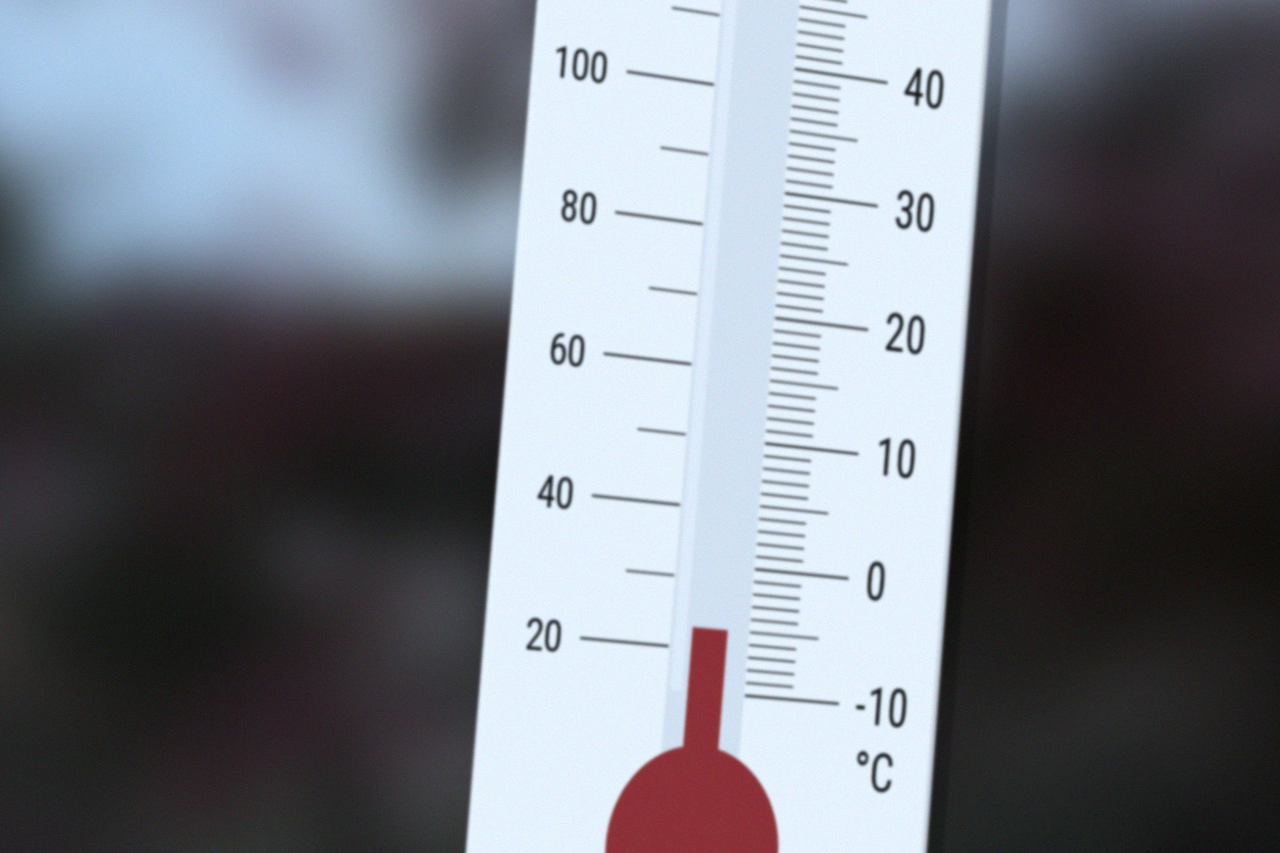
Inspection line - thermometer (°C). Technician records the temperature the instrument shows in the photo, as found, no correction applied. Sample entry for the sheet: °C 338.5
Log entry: °C -5
